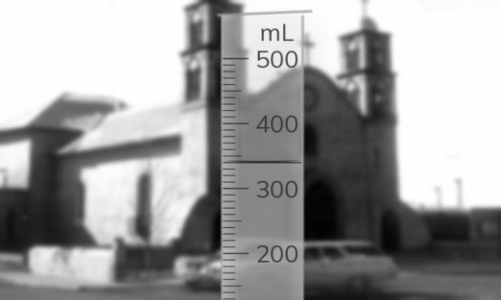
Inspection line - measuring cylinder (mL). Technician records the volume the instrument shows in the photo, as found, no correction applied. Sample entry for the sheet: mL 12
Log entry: mL 340
